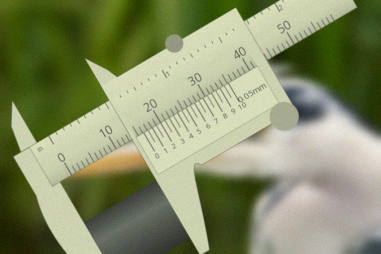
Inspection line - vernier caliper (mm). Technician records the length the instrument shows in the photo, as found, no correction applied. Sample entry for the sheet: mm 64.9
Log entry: mm 16.2
